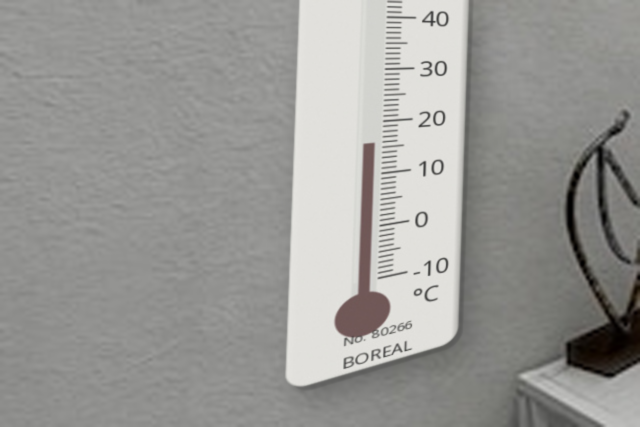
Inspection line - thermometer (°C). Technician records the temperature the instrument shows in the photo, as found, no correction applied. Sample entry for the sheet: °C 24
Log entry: °C 16
